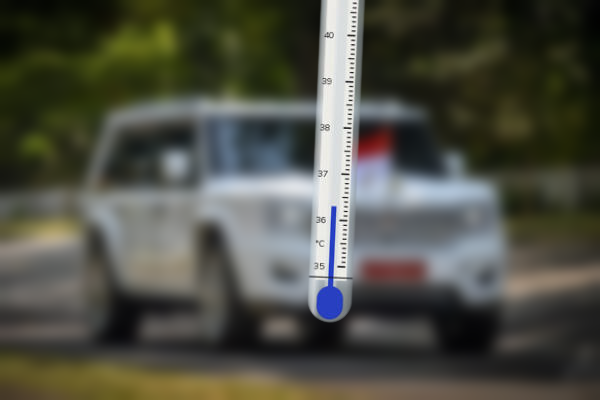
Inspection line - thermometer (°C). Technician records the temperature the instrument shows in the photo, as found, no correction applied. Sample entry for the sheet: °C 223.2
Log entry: °C 36.3
